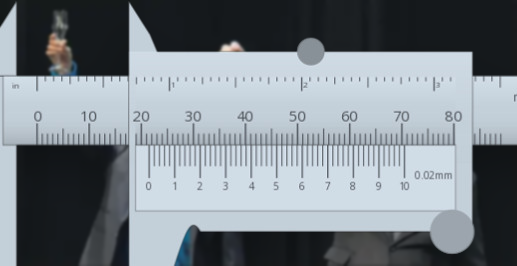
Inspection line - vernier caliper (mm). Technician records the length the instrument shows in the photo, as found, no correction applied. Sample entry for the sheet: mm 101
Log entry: mm 21.5
